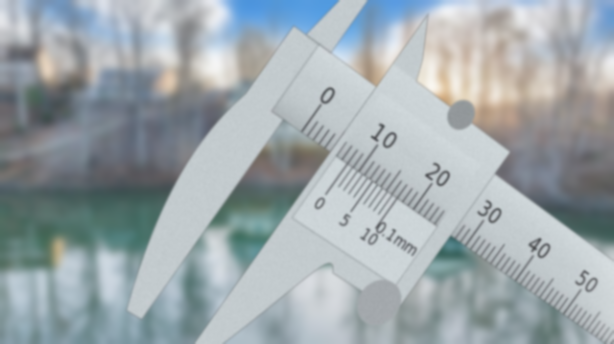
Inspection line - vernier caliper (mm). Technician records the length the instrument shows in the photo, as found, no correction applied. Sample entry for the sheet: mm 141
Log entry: mm 8.0
